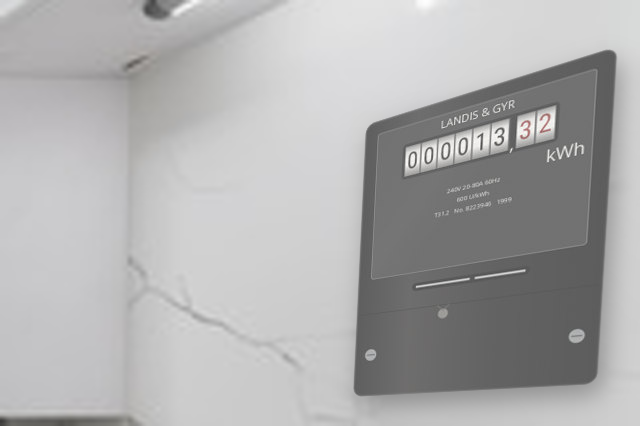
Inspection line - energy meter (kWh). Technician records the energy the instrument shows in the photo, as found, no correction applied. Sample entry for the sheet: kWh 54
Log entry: kWh 13.32
